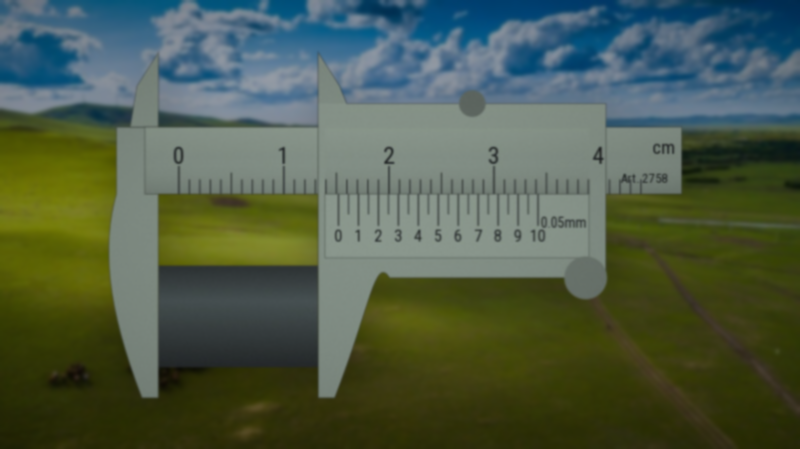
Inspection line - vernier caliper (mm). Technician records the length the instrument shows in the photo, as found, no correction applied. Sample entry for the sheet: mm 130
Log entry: mm 15.2
